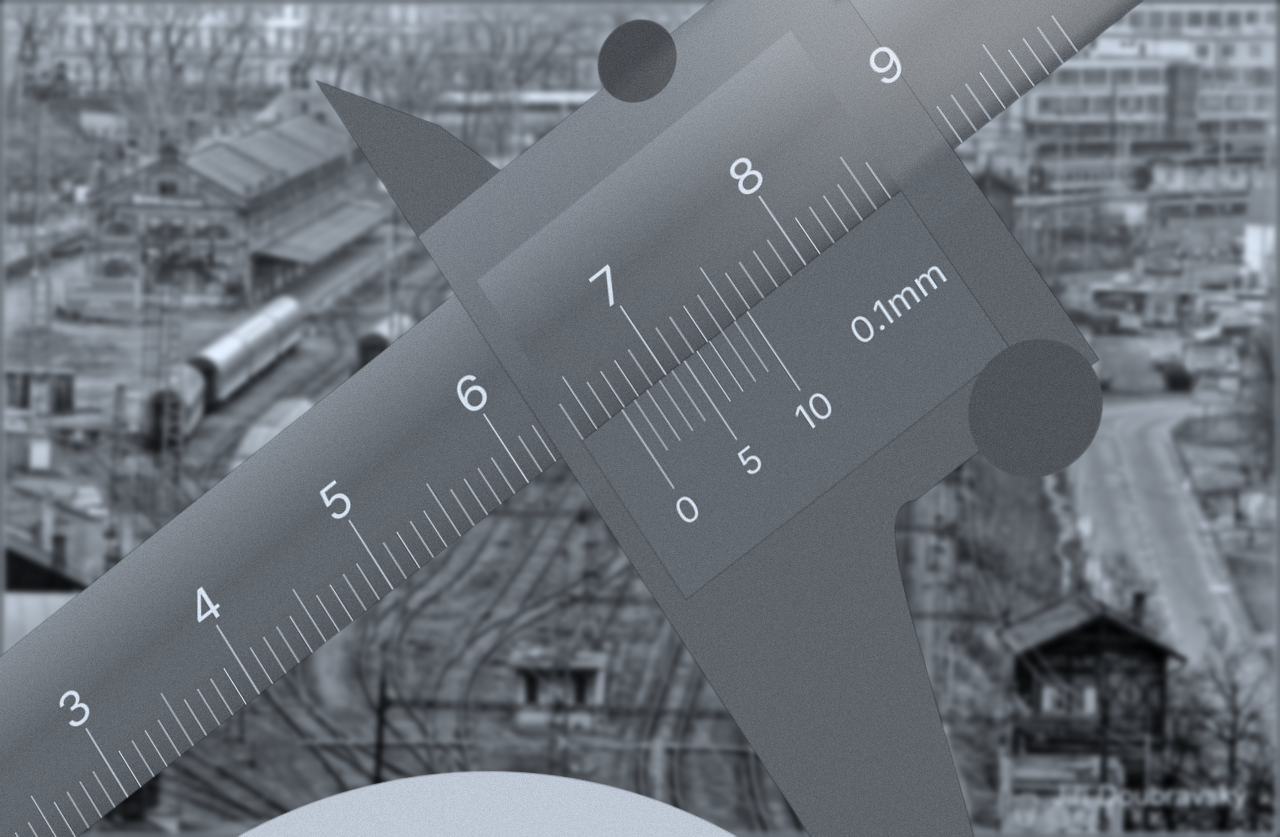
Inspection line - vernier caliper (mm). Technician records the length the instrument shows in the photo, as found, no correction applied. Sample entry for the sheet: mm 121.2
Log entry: mm 66.8
